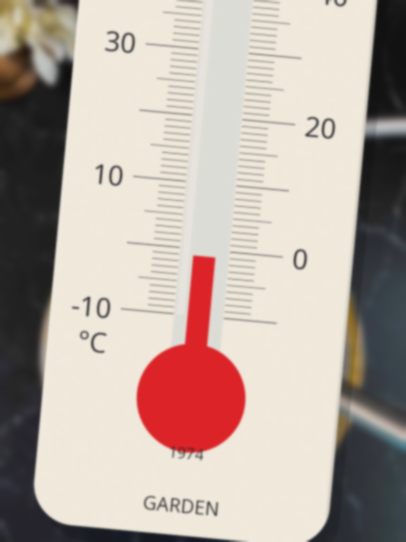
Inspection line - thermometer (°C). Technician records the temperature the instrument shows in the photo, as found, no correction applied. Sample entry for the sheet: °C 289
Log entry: °C -1
